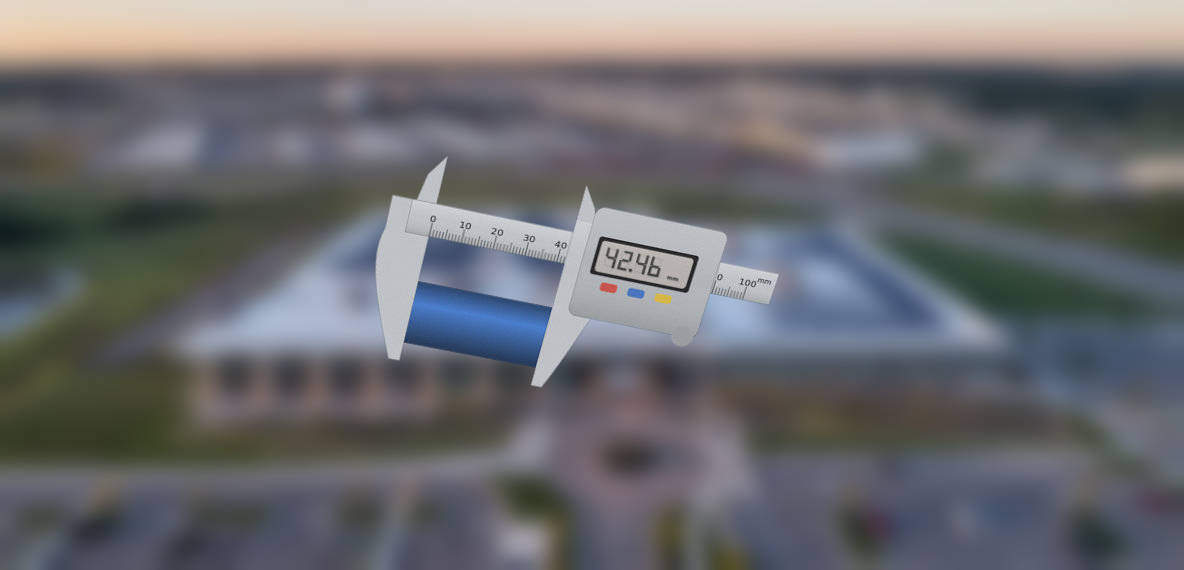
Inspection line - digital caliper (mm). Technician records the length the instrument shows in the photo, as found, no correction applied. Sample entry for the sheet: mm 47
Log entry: mm 42.46
